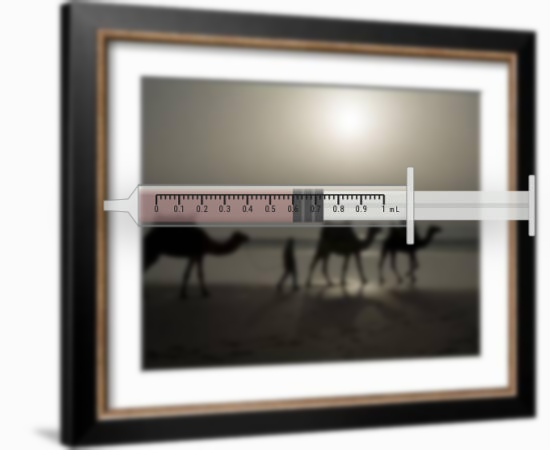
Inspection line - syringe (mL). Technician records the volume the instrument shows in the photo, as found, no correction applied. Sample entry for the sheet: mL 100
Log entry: mL 0.6
